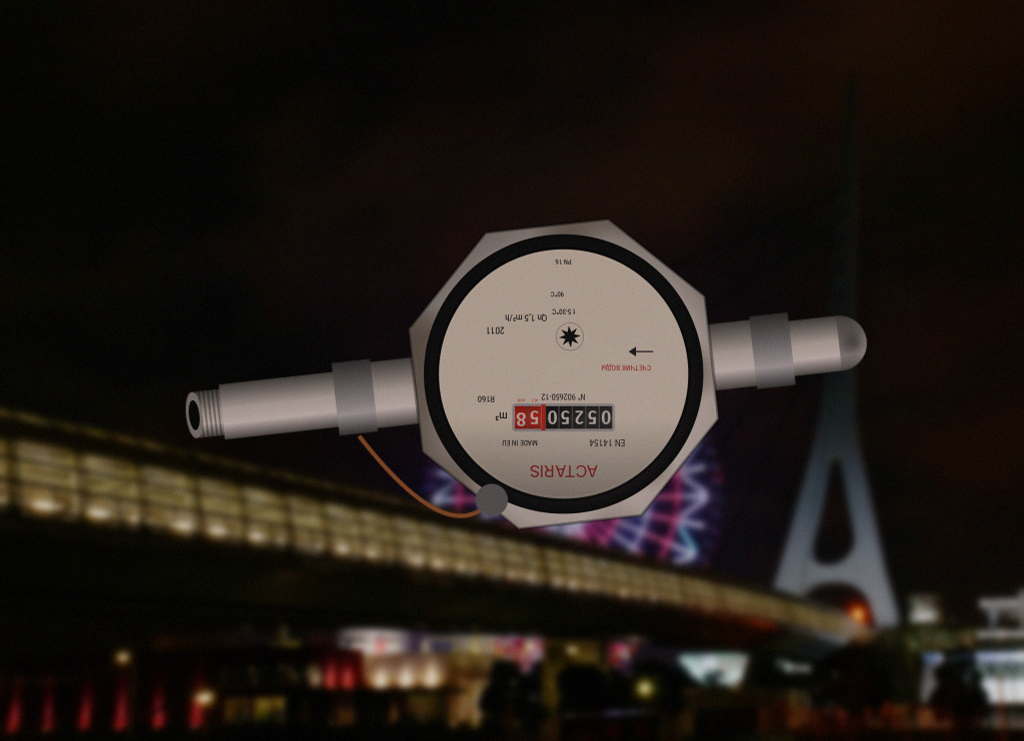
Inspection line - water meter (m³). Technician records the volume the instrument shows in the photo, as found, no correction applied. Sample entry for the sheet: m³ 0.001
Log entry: m³ 5250.58
